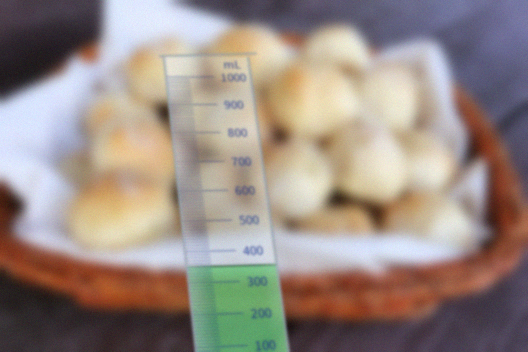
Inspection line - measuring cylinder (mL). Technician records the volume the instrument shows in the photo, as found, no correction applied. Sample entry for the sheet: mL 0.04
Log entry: mL 350
